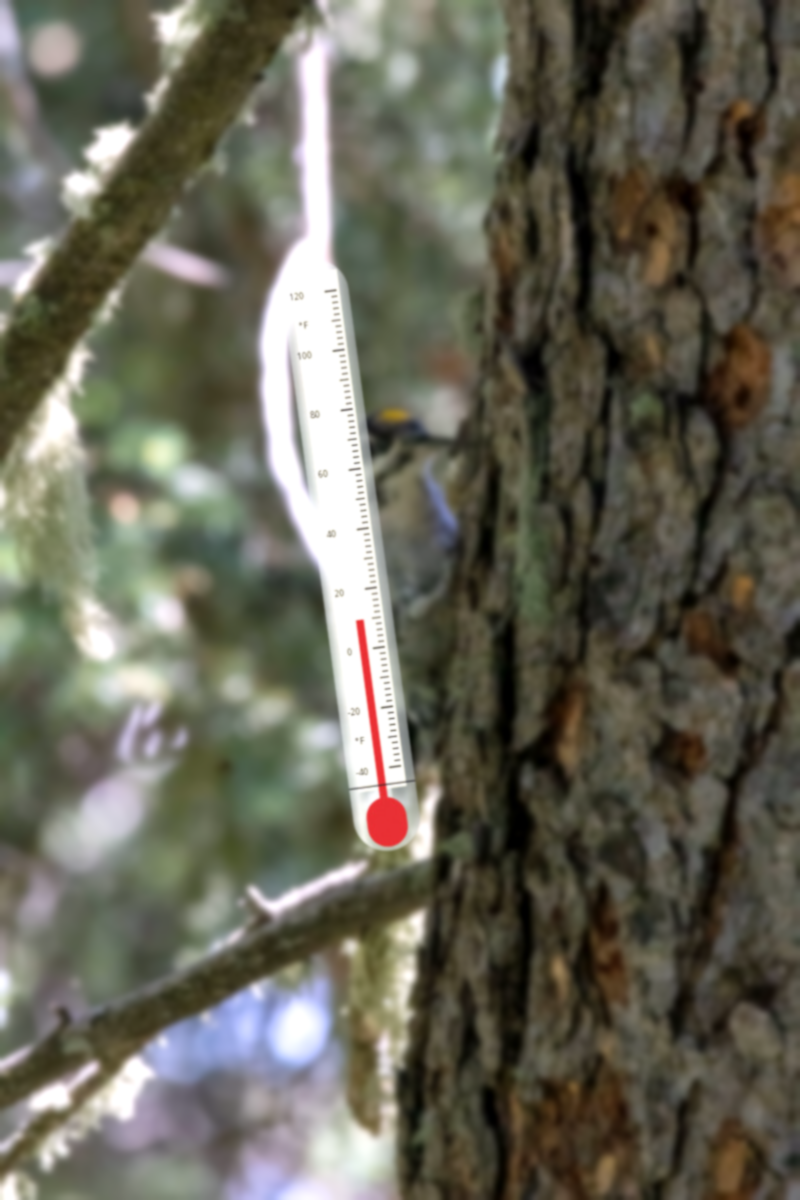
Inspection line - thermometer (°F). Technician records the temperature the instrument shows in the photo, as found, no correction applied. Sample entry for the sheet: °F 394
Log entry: °F 10
